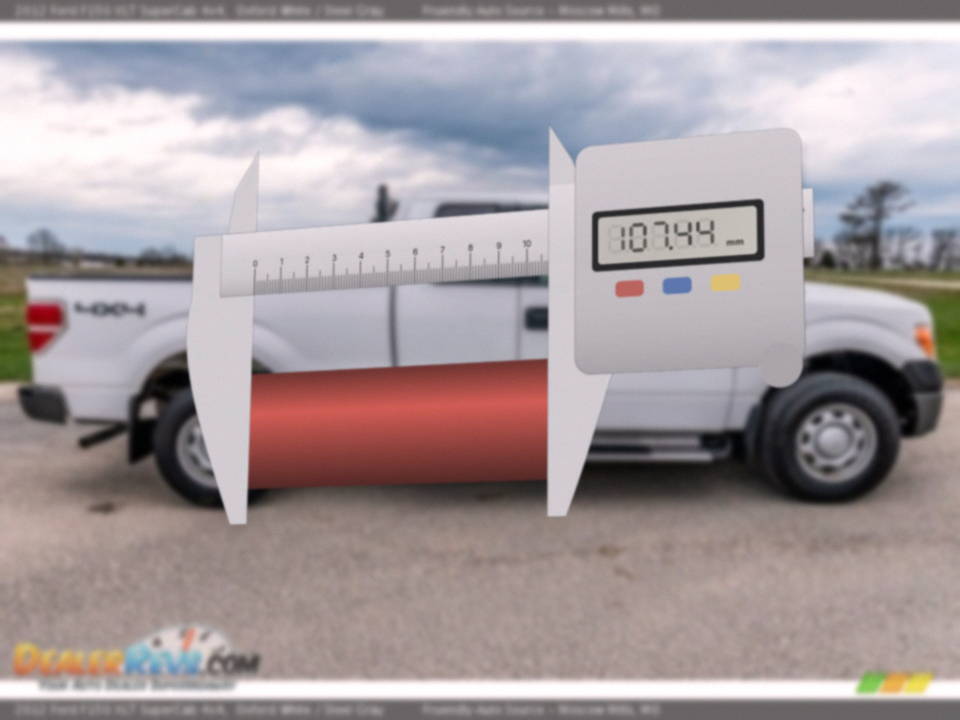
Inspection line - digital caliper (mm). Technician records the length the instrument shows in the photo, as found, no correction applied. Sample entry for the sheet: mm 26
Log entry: mm 107.44
